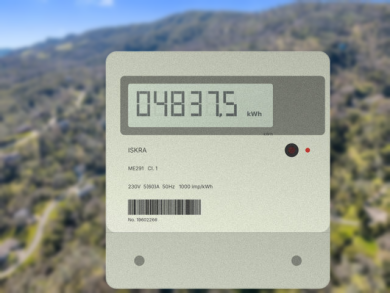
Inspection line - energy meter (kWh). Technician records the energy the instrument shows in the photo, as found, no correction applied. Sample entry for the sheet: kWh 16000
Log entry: kWh 4837.5
